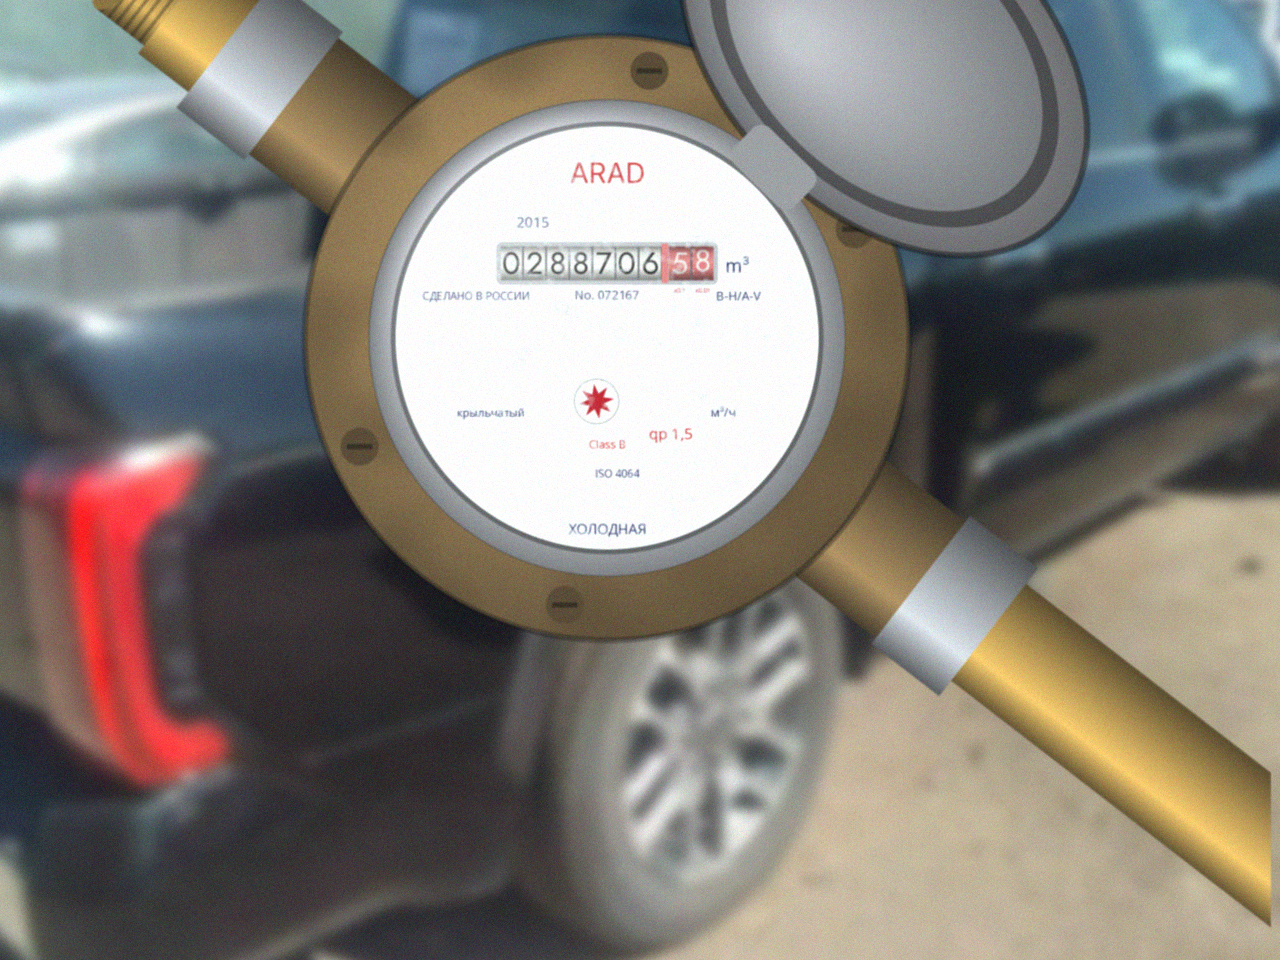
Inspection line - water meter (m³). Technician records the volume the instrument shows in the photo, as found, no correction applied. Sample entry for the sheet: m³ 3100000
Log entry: m³ 288706.58
